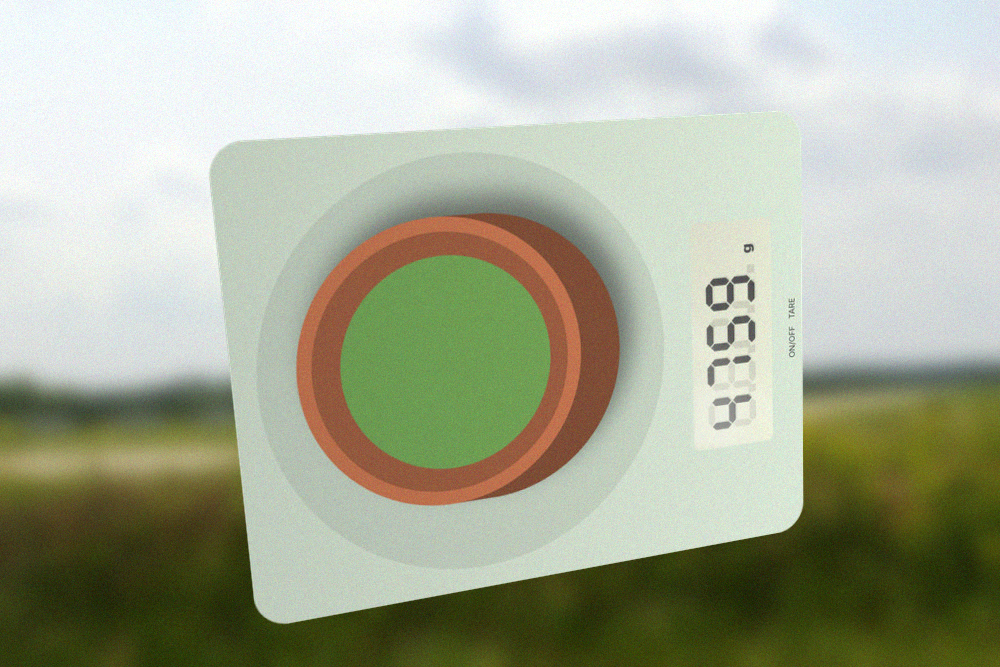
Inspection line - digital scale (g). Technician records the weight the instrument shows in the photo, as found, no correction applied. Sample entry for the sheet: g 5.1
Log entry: g 4759
